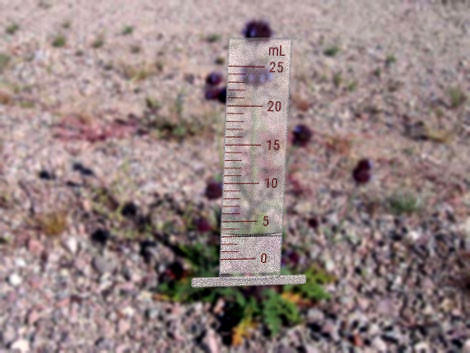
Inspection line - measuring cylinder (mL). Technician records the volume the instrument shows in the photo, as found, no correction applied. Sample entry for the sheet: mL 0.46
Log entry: mL 3
